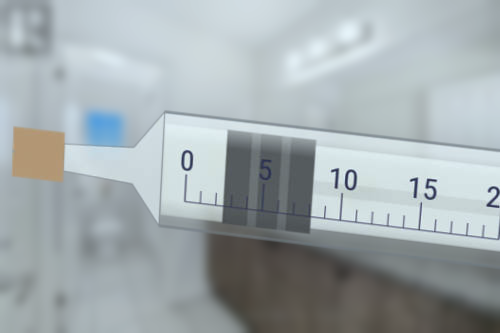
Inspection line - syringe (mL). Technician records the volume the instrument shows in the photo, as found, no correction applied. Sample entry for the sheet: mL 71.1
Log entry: mL 2.5
